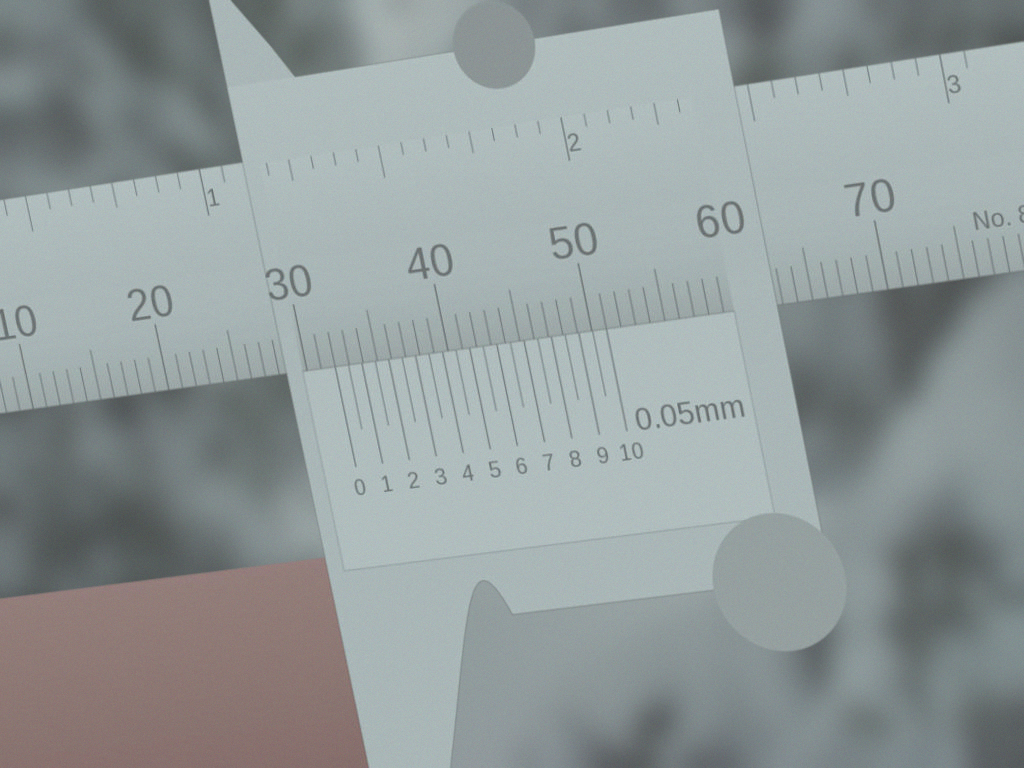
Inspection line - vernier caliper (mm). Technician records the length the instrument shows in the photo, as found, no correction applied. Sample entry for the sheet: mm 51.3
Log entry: mm 32.0
